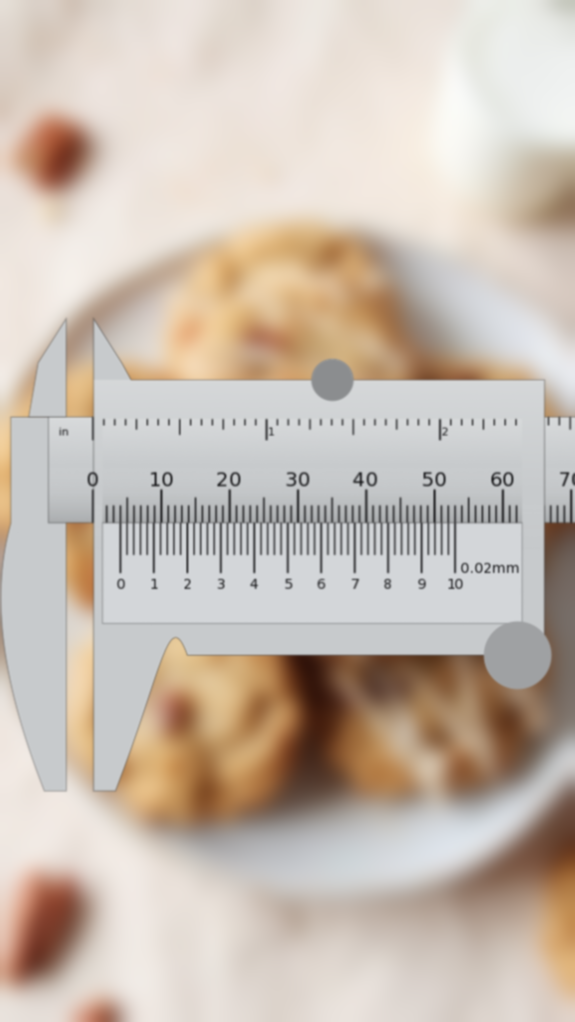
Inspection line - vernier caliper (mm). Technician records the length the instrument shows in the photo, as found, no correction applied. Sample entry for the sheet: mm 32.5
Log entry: mm 4.0
